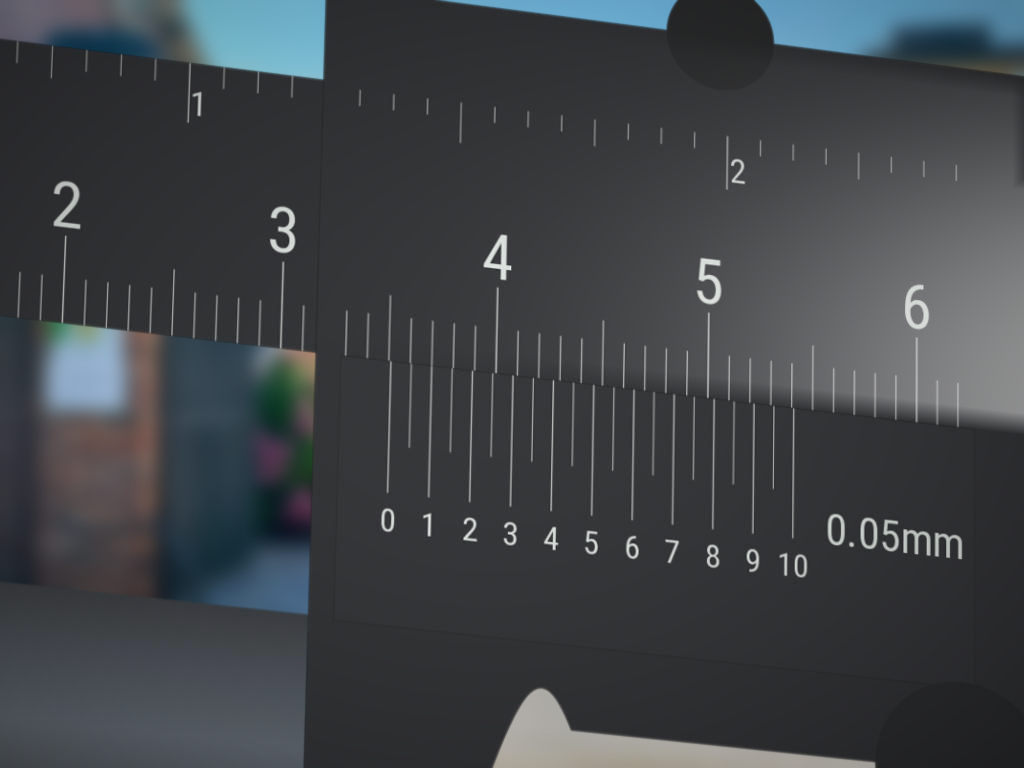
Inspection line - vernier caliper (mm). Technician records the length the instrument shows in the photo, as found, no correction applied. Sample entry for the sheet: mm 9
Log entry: mm 35.1
